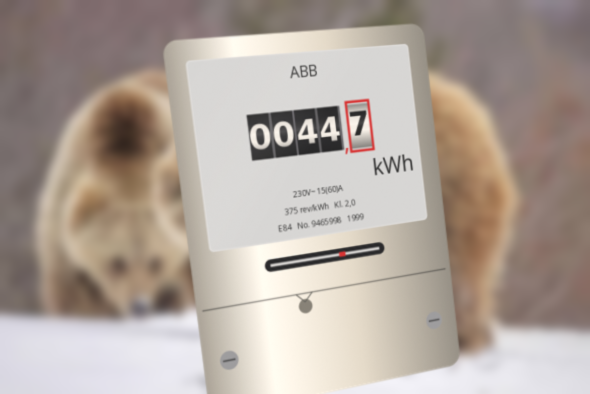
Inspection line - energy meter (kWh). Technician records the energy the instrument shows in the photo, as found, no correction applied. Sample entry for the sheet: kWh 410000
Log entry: kWh 44.7
